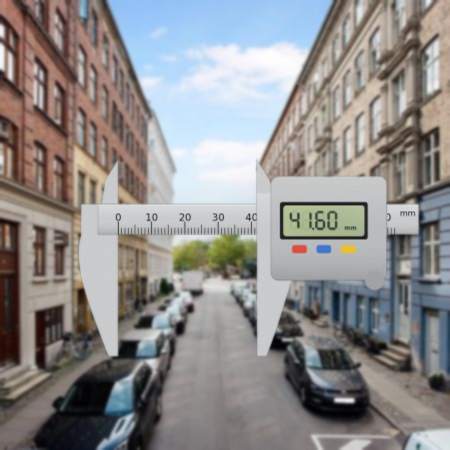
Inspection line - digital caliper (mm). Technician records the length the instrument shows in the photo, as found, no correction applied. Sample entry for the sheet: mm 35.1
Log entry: mm 41.60
